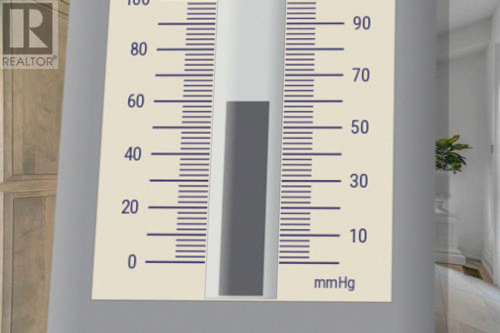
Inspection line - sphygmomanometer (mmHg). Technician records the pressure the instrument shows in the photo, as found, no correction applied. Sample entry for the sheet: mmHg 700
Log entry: mmHg 60
